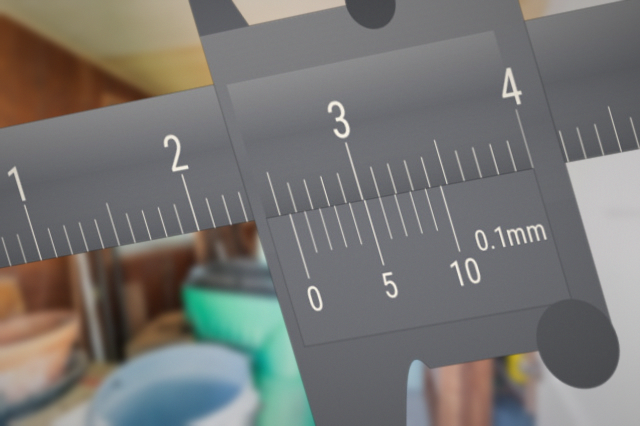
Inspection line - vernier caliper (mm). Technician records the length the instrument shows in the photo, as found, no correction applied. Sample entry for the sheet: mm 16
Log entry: mm 25.6
